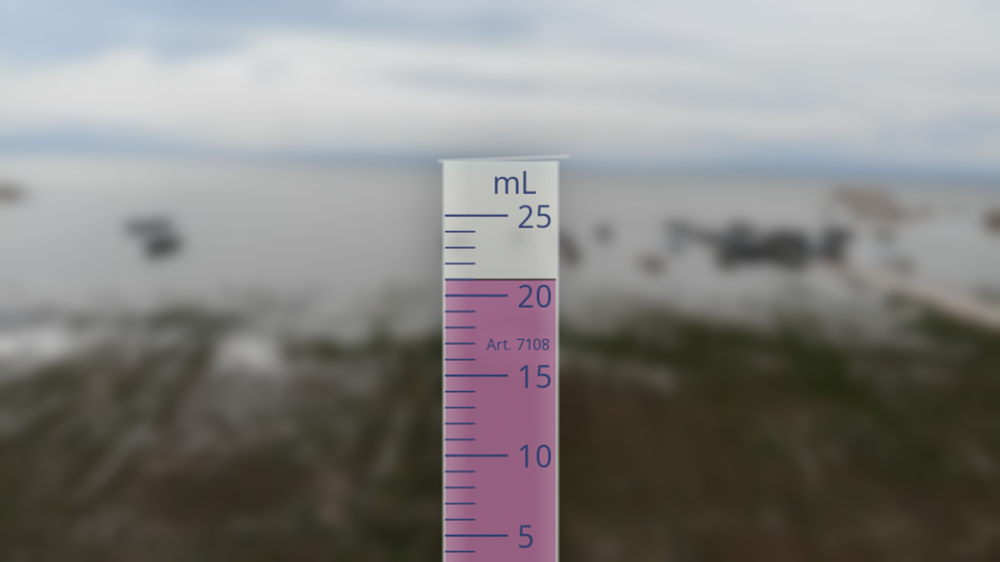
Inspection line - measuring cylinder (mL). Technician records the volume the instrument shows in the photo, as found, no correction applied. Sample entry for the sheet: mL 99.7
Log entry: mL 21
